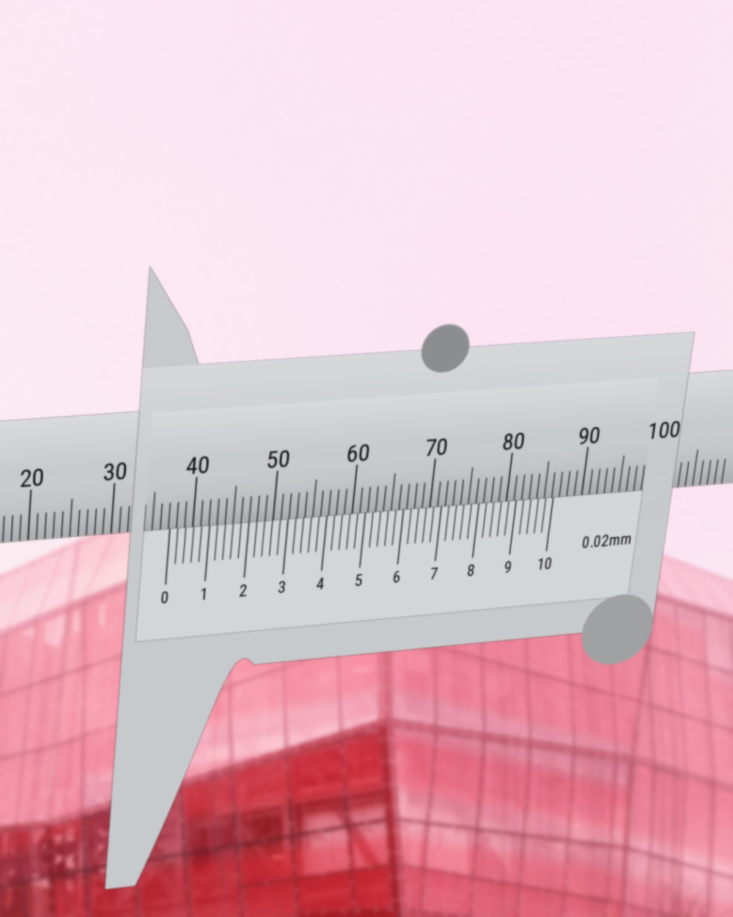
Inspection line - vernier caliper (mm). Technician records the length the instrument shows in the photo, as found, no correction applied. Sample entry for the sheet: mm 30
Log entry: mm 37.2
